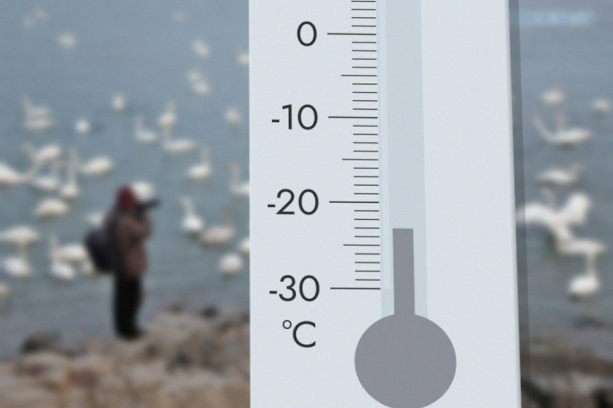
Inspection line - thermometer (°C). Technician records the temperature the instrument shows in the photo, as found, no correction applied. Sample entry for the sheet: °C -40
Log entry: °C -23
